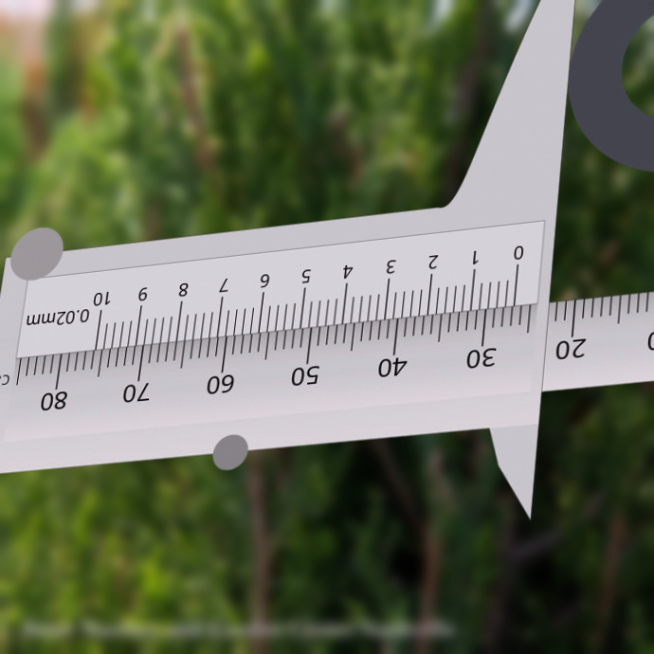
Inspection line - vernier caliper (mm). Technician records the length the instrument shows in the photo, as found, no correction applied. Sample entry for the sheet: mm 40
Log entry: mm 26.8
